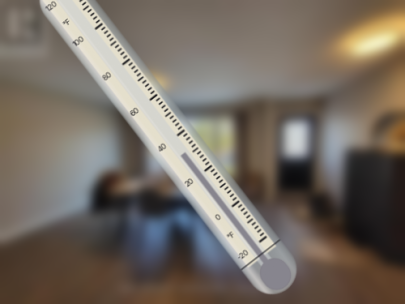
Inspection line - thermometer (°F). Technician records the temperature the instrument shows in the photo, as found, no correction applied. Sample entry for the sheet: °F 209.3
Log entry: °F 32
